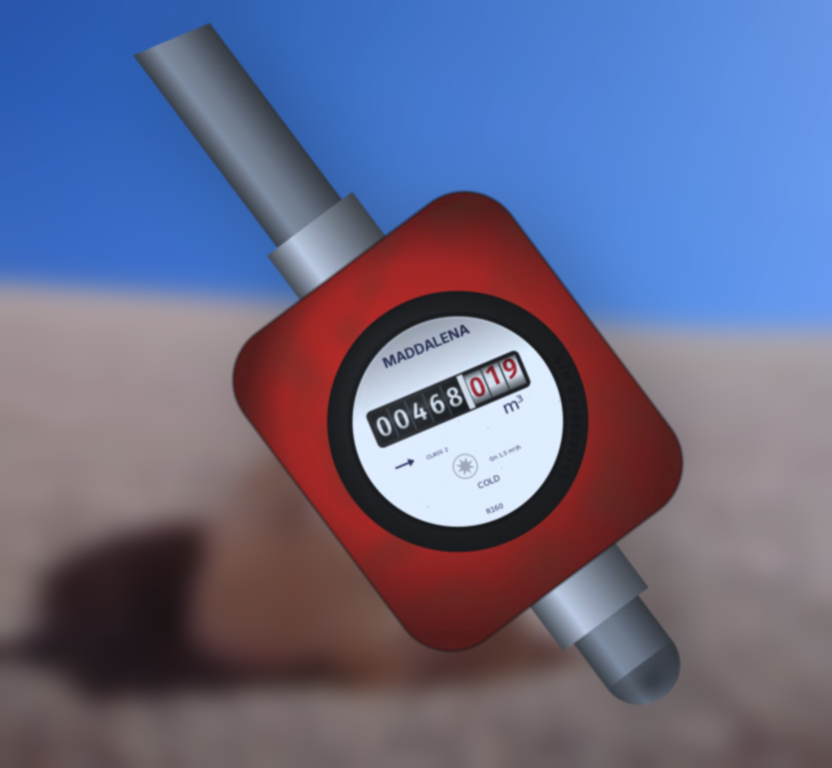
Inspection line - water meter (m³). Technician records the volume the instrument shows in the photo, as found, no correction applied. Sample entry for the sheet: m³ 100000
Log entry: m³ 468.019
